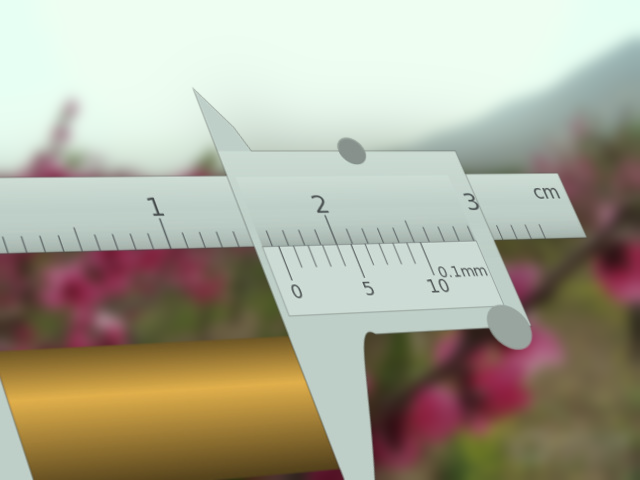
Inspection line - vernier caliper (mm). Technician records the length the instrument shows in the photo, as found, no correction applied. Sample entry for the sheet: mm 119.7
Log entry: mm 16.4
